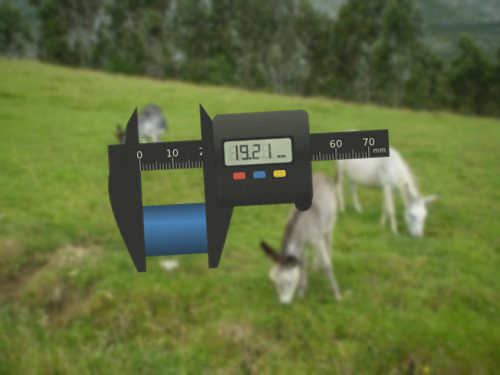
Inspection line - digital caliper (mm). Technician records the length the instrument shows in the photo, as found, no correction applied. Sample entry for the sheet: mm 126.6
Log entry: mm 19.21
